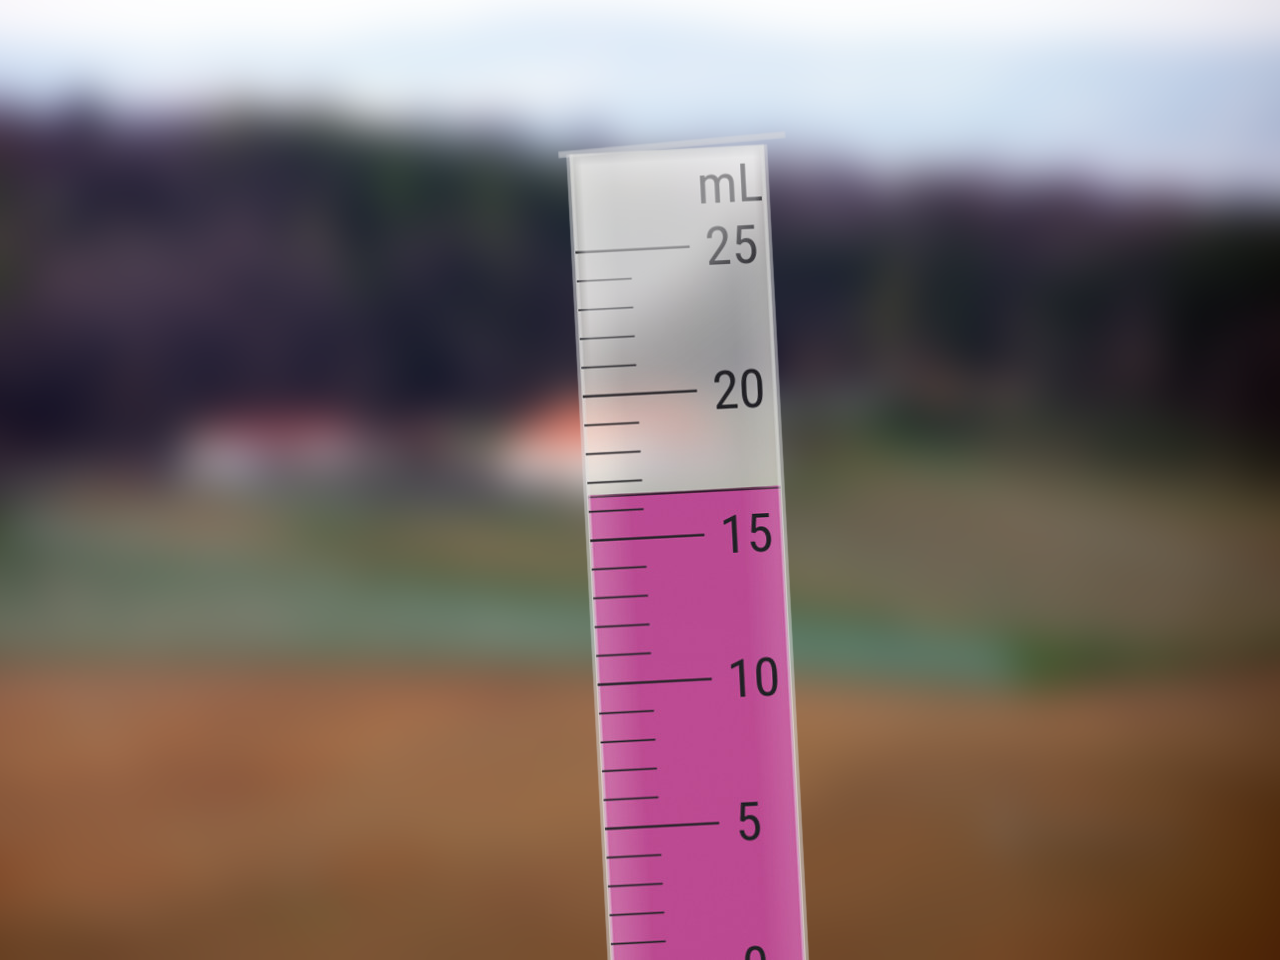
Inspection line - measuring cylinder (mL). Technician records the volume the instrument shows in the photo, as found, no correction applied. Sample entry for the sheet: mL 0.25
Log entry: mL 16.5
